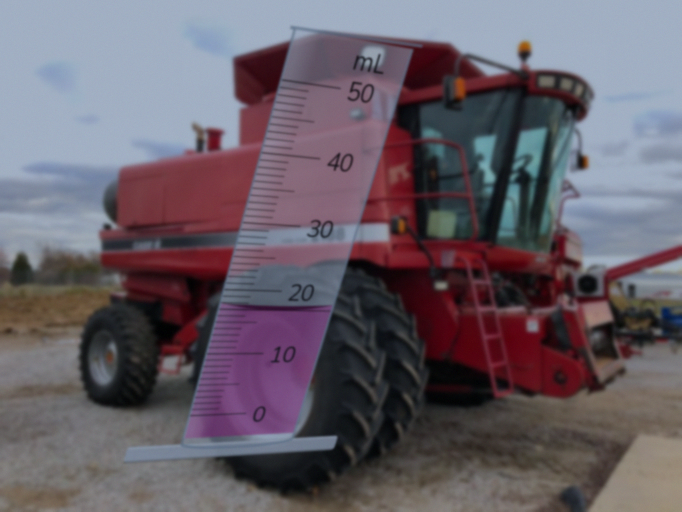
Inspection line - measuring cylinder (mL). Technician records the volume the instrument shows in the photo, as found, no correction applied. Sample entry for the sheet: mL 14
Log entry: mL 17
